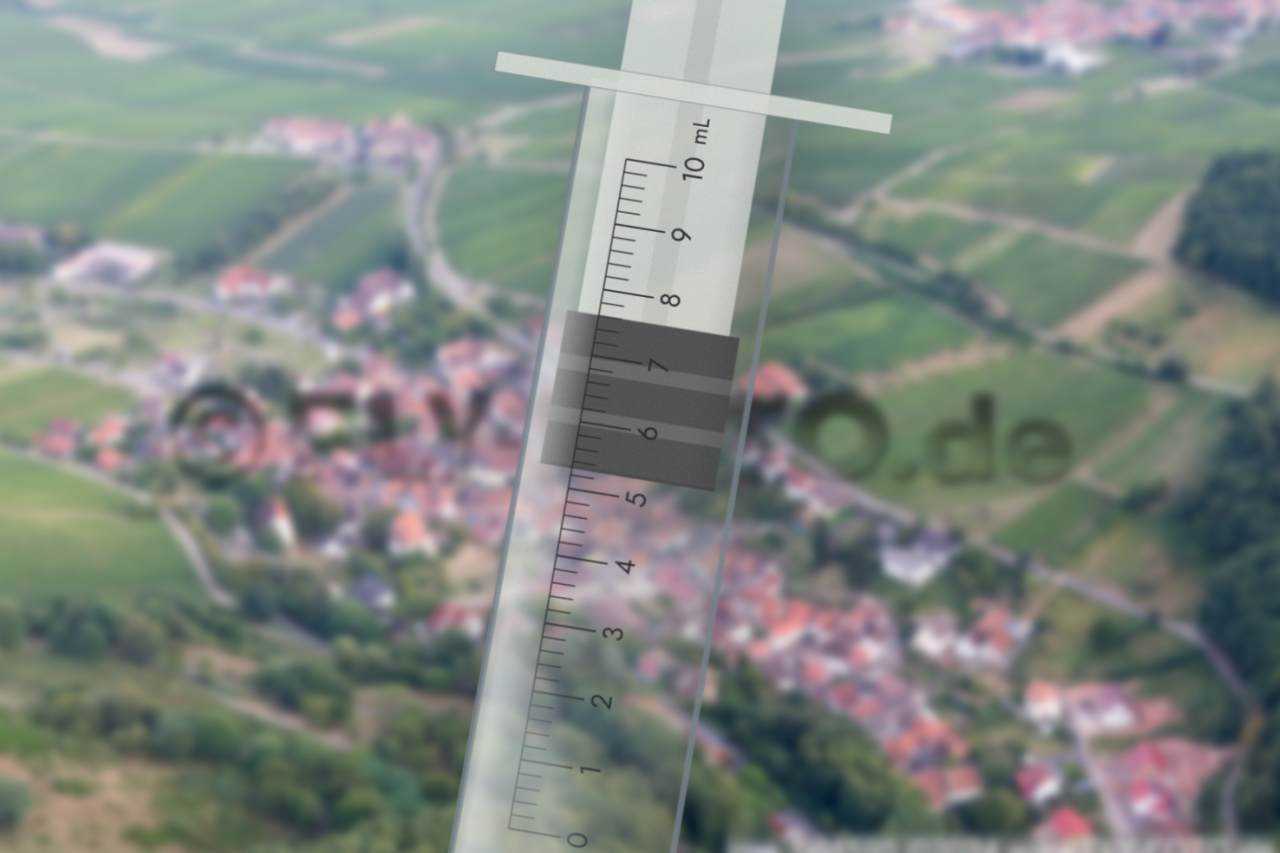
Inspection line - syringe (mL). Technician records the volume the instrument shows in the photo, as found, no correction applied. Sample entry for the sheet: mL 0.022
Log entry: mL 5.3
